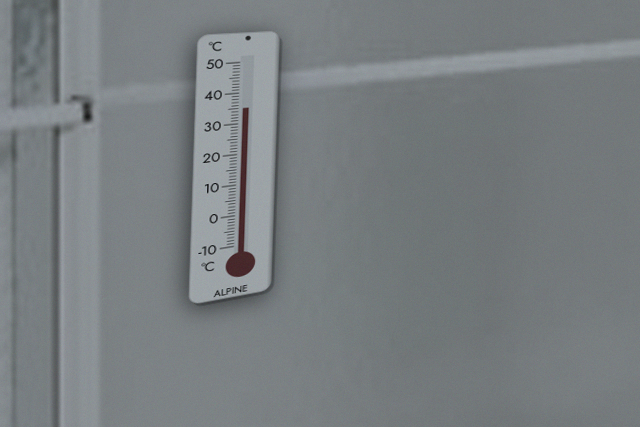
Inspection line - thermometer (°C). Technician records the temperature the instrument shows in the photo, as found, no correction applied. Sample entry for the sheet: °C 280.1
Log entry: °C 35
